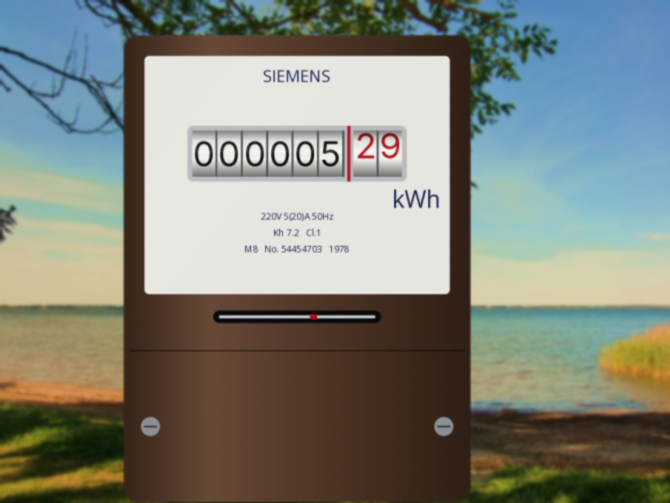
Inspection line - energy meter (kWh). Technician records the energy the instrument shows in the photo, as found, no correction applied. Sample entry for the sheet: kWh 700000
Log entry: kWh 5.29
